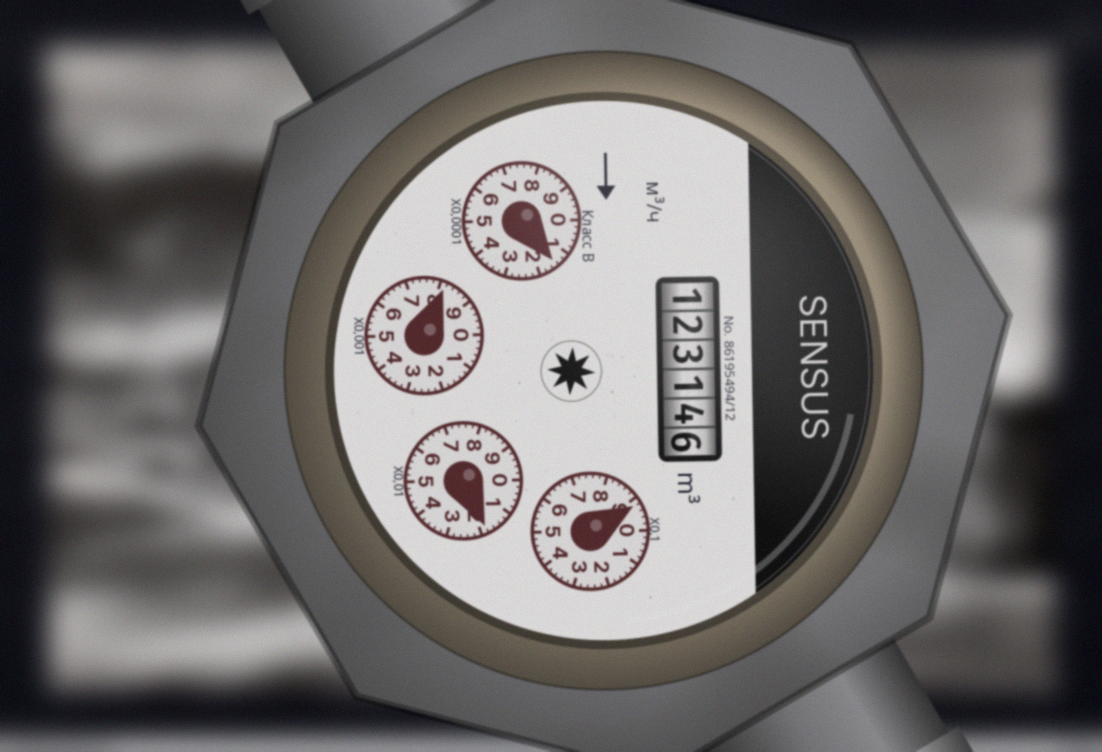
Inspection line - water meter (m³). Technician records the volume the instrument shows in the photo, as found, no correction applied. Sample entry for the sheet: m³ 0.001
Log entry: m³ 123145.9181
